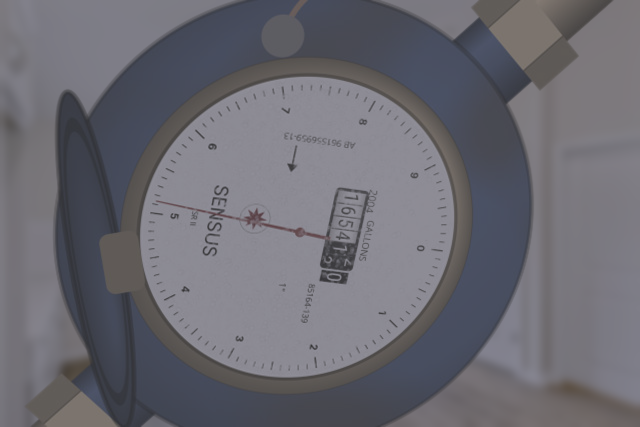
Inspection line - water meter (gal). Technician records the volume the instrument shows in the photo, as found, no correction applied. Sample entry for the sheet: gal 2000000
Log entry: gal 1654125.1
